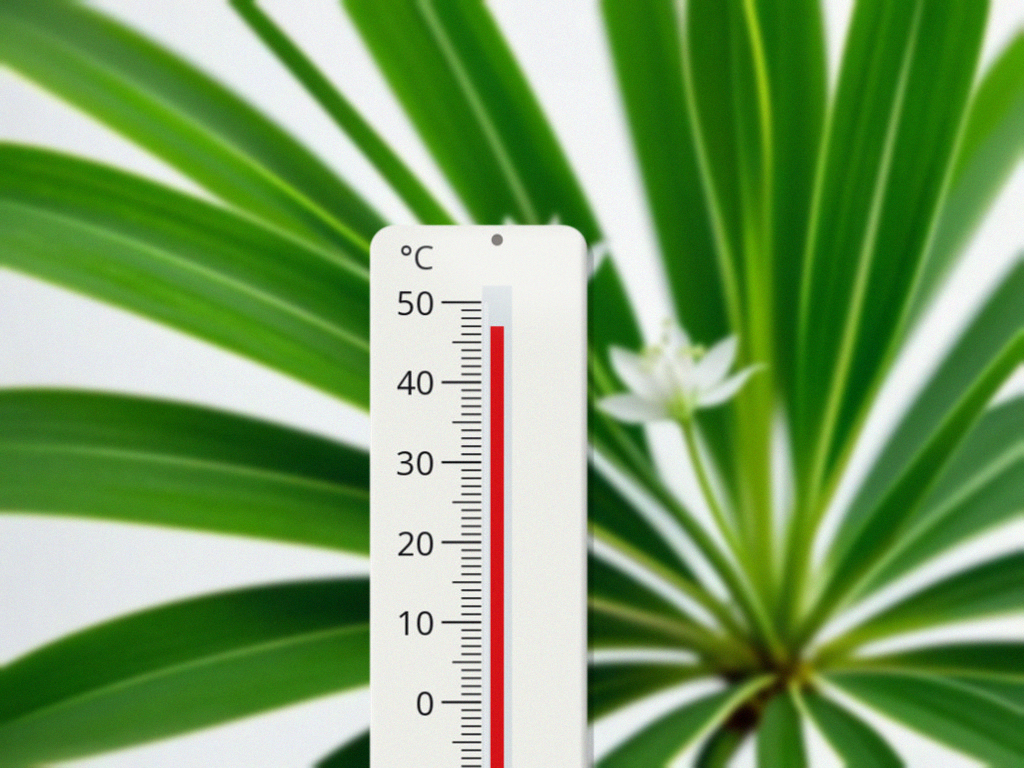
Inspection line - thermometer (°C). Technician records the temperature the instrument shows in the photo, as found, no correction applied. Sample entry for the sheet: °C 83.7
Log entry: °C 47
